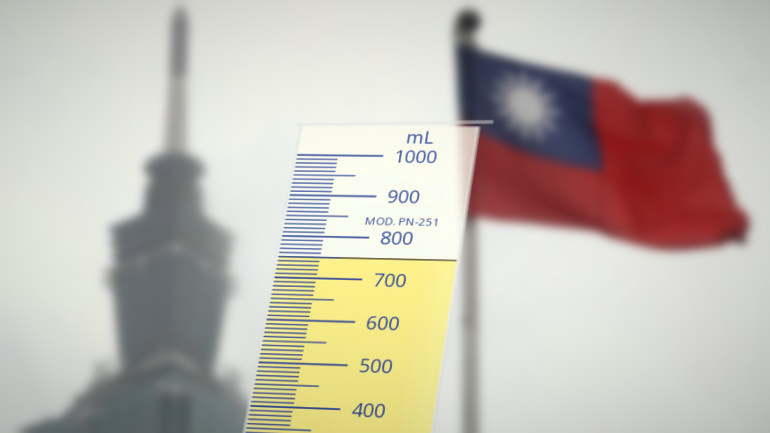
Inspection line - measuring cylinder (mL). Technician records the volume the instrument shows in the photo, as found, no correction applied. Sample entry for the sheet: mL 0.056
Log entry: mL 750
